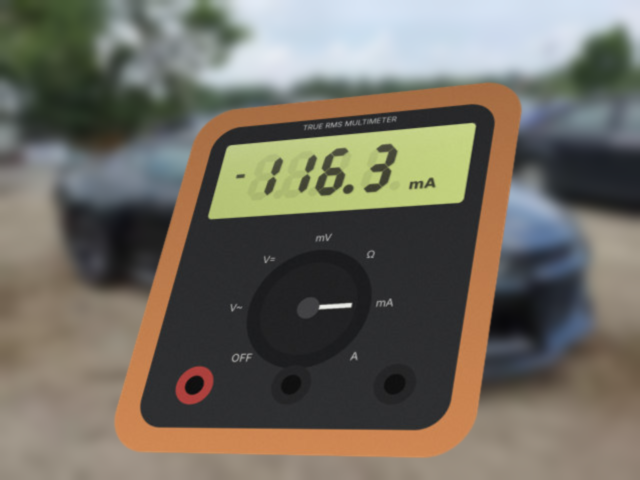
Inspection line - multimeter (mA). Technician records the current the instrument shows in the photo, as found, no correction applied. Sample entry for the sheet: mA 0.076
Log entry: mA -116.3
